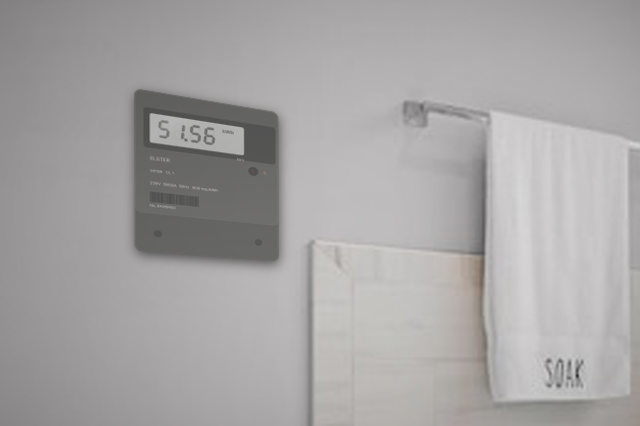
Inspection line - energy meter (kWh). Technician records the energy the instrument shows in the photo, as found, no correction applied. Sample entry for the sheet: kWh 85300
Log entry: kWh 51.56
